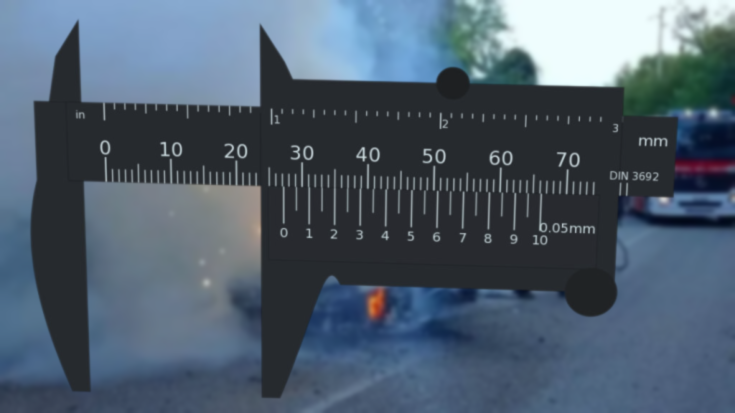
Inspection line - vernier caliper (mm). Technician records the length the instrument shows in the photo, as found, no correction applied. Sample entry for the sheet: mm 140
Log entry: mm 27.2
